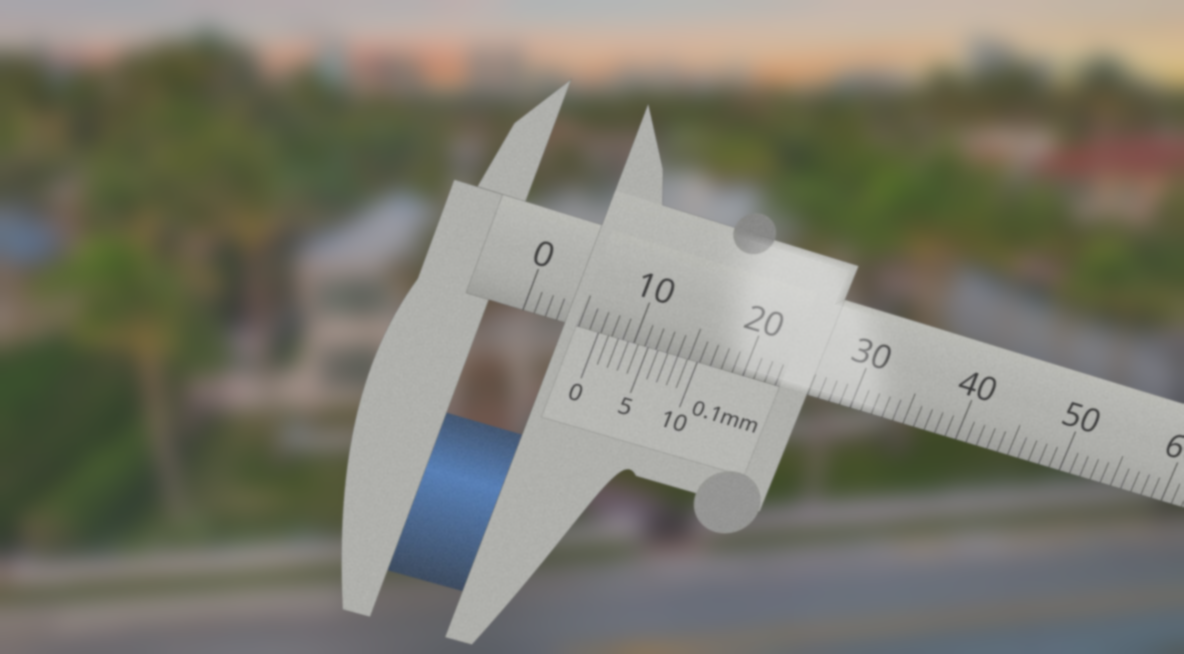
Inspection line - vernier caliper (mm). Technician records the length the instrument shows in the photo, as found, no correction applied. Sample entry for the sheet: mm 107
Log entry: mm 6.8
